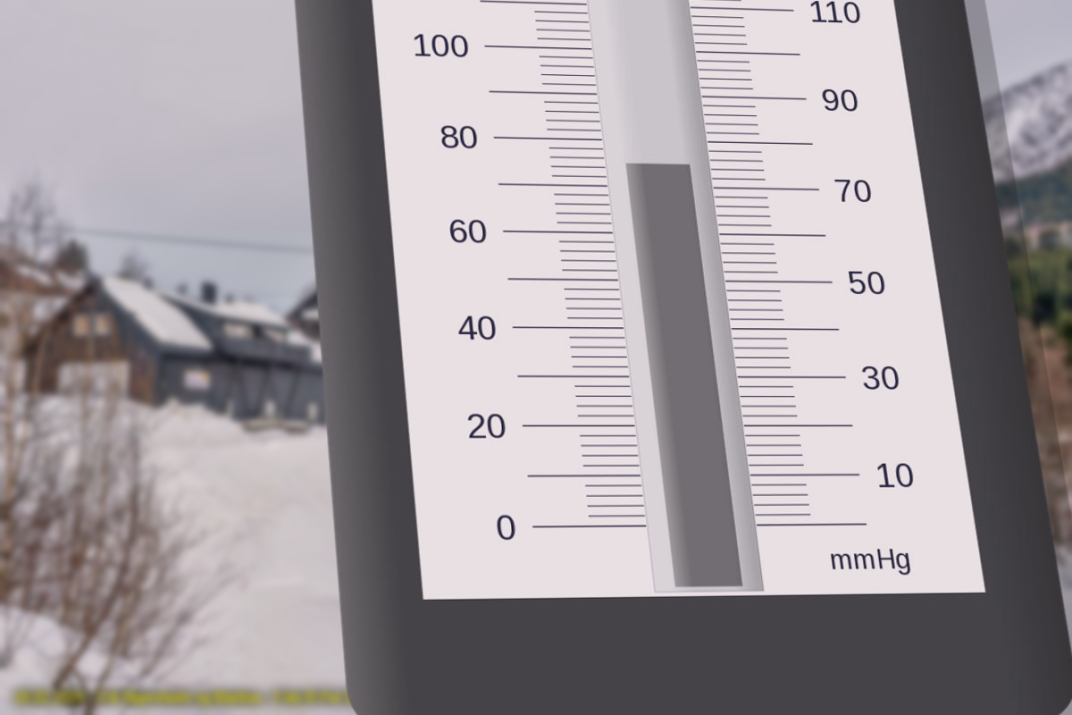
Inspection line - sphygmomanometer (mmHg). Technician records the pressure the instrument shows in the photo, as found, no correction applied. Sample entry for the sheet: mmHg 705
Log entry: mmHg 75
